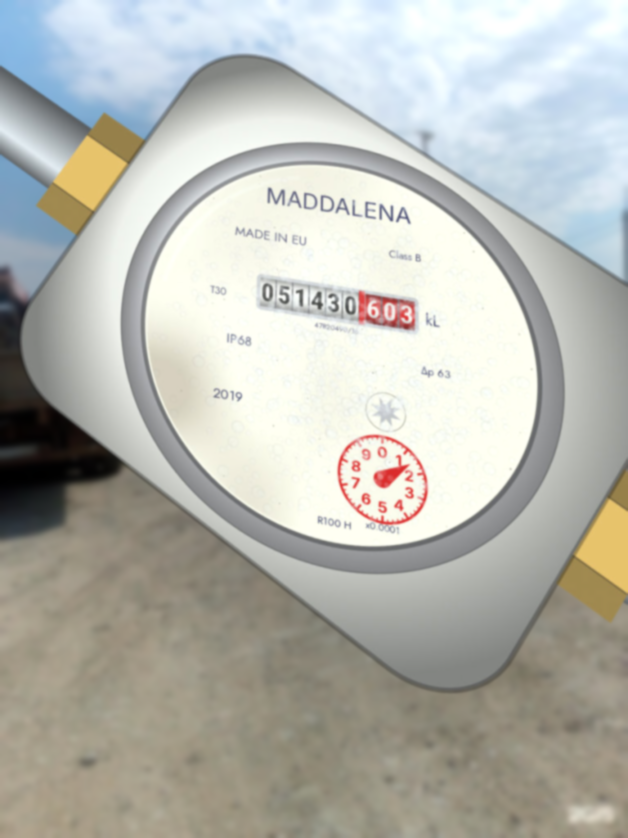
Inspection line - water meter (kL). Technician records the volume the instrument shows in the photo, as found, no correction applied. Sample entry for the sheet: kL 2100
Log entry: kL 51430.6031
